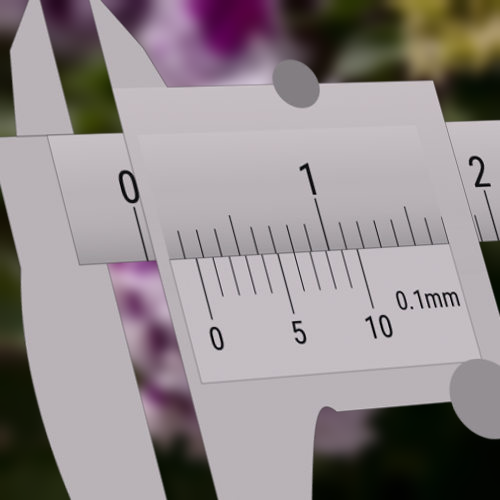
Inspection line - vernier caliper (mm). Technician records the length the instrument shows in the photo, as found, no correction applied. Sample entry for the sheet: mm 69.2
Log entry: mm 2.6
